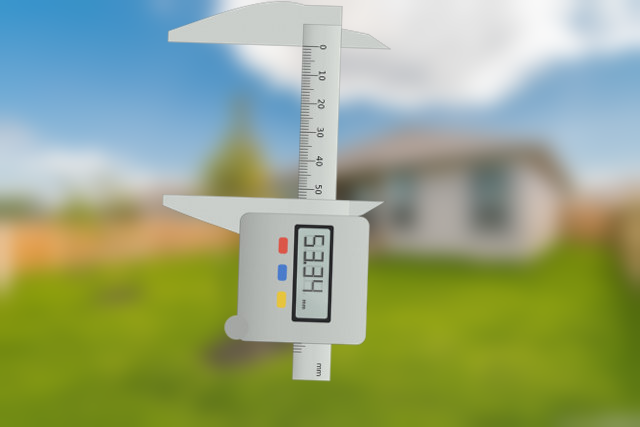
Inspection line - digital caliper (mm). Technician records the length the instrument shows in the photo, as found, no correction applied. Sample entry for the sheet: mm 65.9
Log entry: mm 53.34
